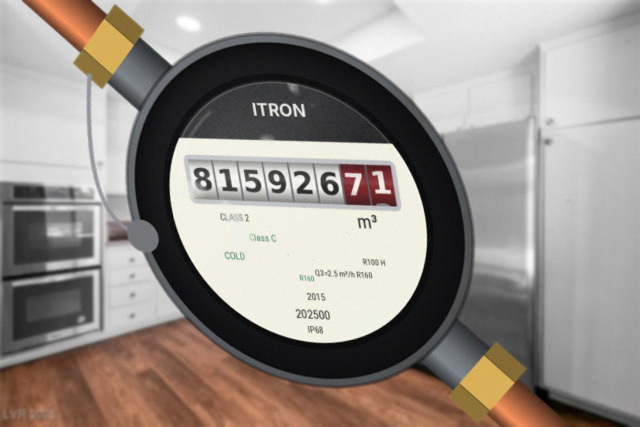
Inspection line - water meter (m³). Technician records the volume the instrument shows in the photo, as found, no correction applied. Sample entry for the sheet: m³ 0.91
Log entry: m³ 815926.71
